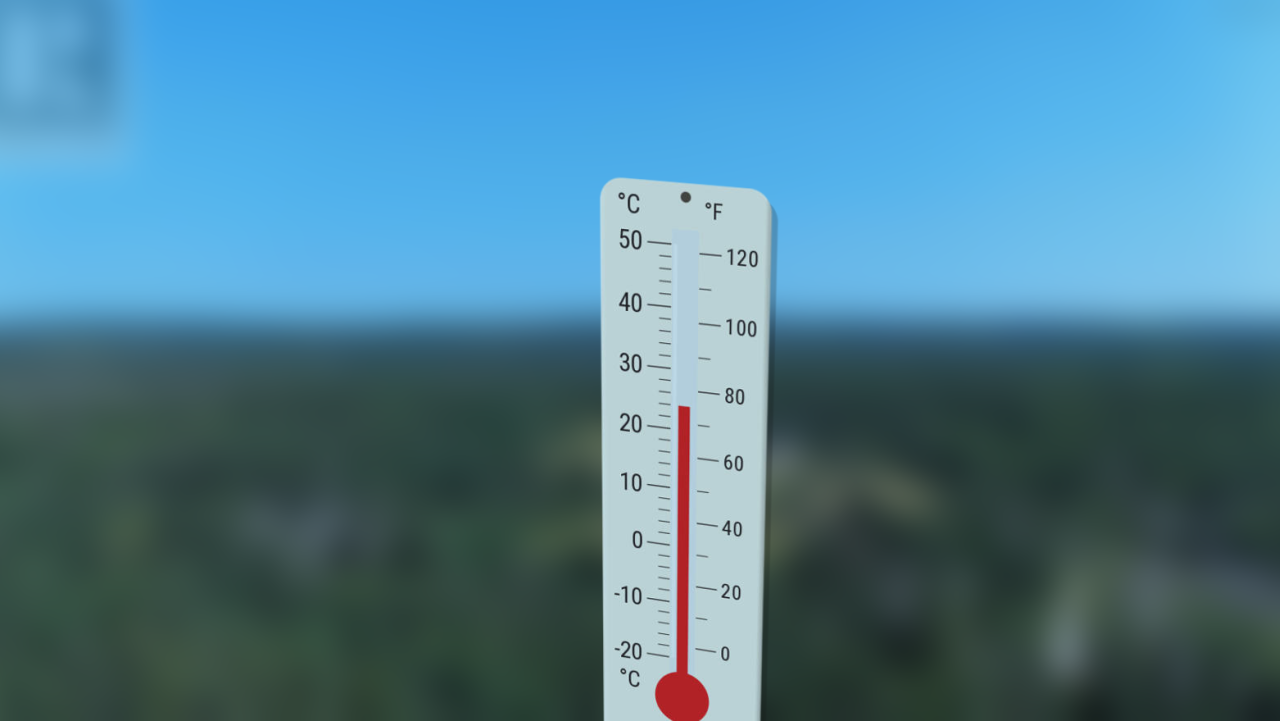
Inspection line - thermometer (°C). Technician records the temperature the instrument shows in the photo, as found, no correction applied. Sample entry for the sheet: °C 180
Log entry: °C 24
